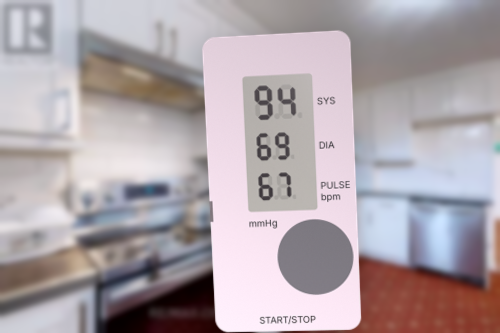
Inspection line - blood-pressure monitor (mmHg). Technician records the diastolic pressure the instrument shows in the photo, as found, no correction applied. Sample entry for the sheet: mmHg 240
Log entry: mmHg 69
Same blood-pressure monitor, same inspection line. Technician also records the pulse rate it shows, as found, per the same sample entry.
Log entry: bpm 67
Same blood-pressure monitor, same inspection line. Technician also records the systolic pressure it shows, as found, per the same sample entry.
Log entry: mmHg 94
